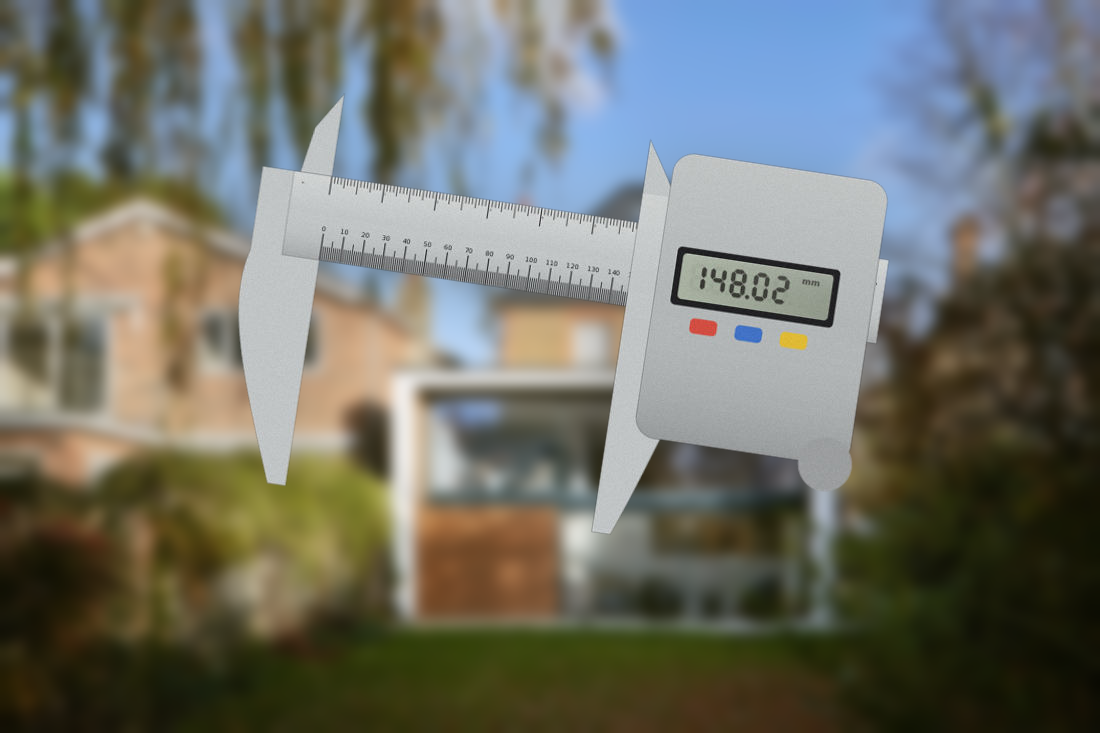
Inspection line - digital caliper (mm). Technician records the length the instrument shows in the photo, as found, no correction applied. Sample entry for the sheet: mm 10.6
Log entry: mm 148.02
